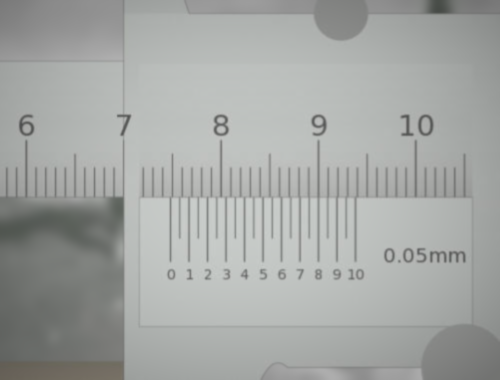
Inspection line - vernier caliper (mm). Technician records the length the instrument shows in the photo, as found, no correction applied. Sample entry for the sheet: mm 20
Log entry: mm 74.8
